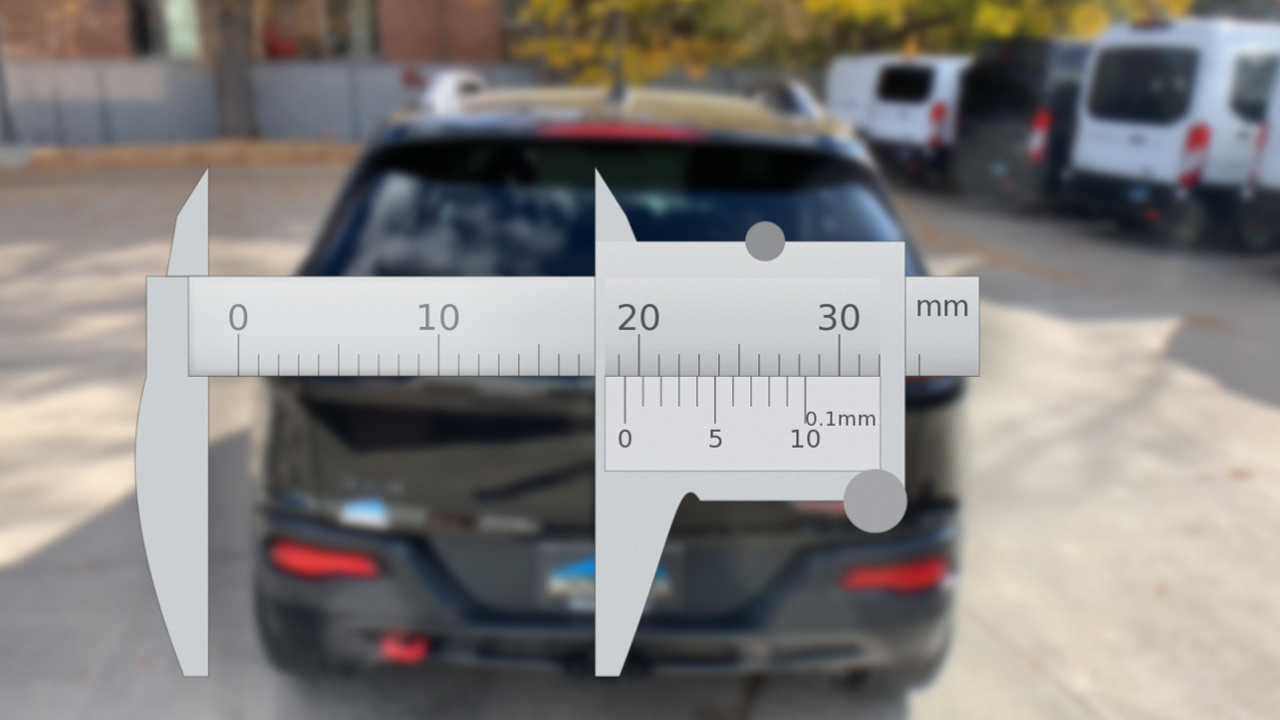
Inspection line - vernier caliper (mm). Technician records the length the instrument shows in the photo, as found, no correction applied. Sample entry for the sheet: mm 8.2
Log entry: mm 19.3
